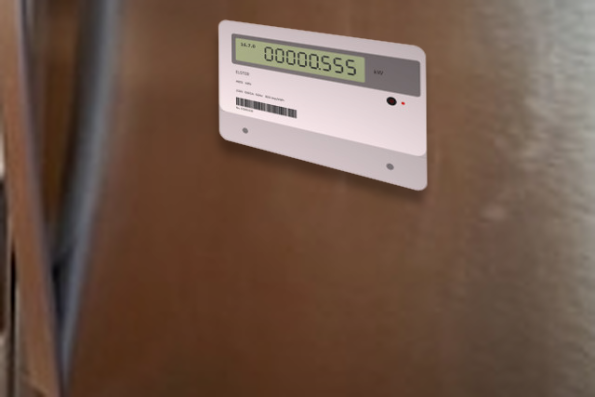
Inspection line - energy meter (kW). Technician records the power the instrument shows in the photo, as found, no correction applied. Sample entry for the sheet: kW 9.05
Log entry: kW 0.555
